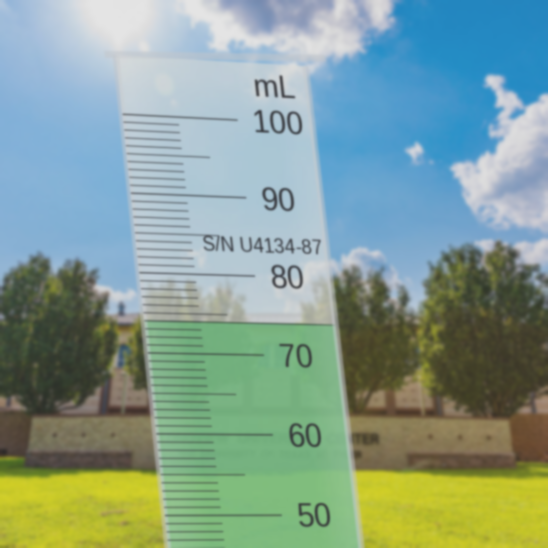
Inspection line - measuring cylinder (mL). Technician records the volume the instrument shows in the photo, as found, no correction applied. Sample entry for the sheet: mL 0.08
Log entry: mL 74
